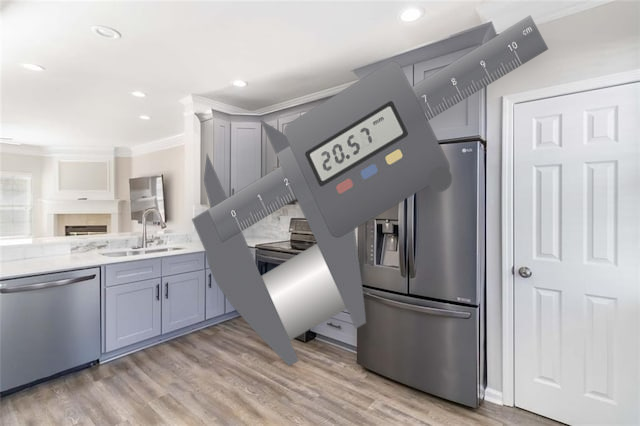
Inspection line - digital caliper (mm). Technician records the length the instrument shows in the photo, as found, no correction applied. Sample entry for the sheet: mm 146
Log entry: mm 20.57
